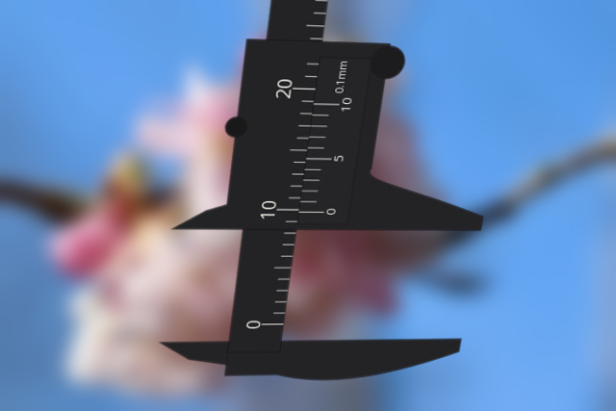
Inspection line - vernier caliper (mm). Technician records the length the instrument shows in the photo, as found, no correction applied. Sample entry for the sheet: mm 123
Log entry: mm 9.8
